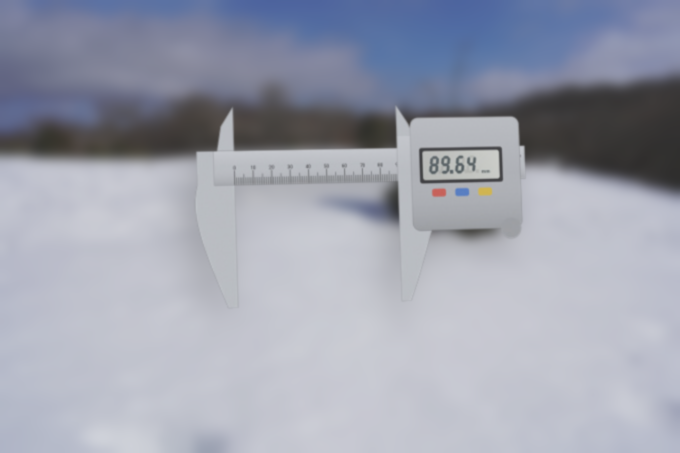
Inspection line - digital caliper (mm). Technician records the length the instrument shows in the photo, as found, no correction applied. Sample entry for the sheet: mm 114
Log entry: mm 89.64
